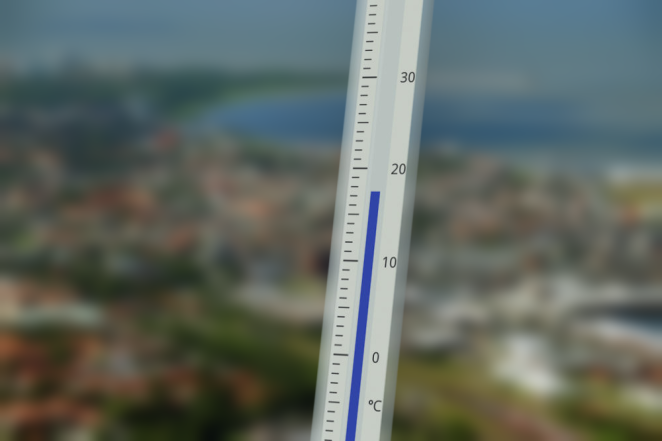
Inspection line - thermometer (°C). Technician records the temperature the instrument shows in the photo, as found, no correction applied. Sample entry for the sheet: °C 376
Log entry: °C 17.5
